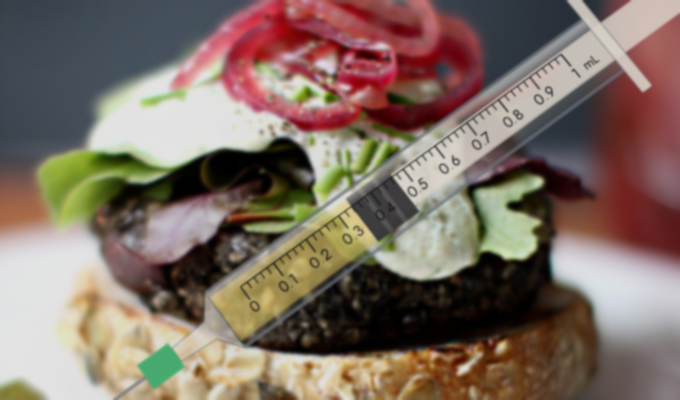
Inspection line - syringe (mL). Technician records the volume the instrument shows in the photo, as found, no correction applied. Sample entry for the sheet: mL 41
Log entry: mL 0.34
